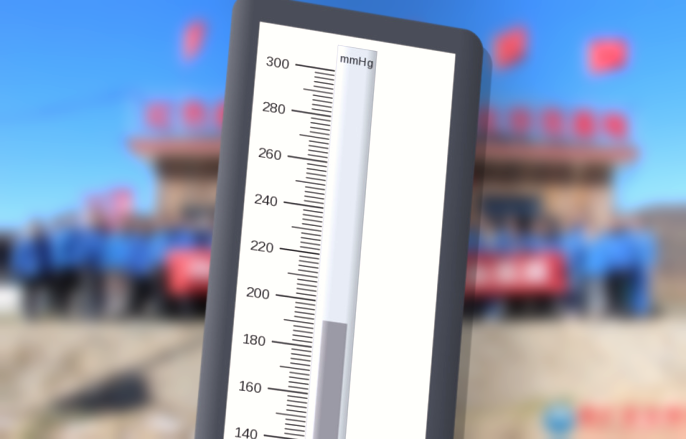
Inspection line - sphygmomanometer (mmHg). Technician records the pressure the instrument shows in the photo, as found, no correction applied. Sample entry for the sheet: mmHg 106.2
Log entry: mmHg 192
